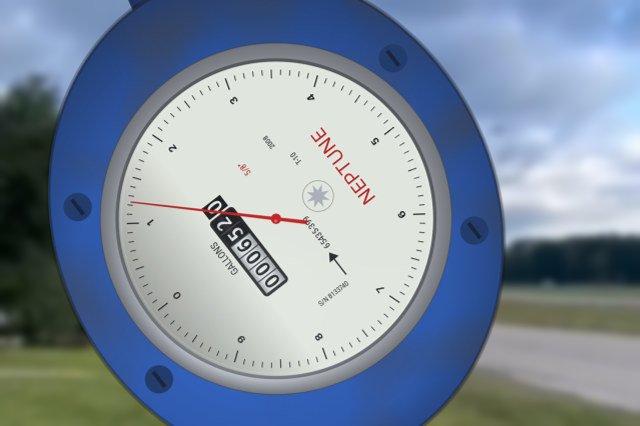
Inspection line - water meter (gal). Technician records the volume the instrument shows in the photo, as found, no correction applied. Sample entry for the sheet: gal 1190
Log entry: gal 6521.2
